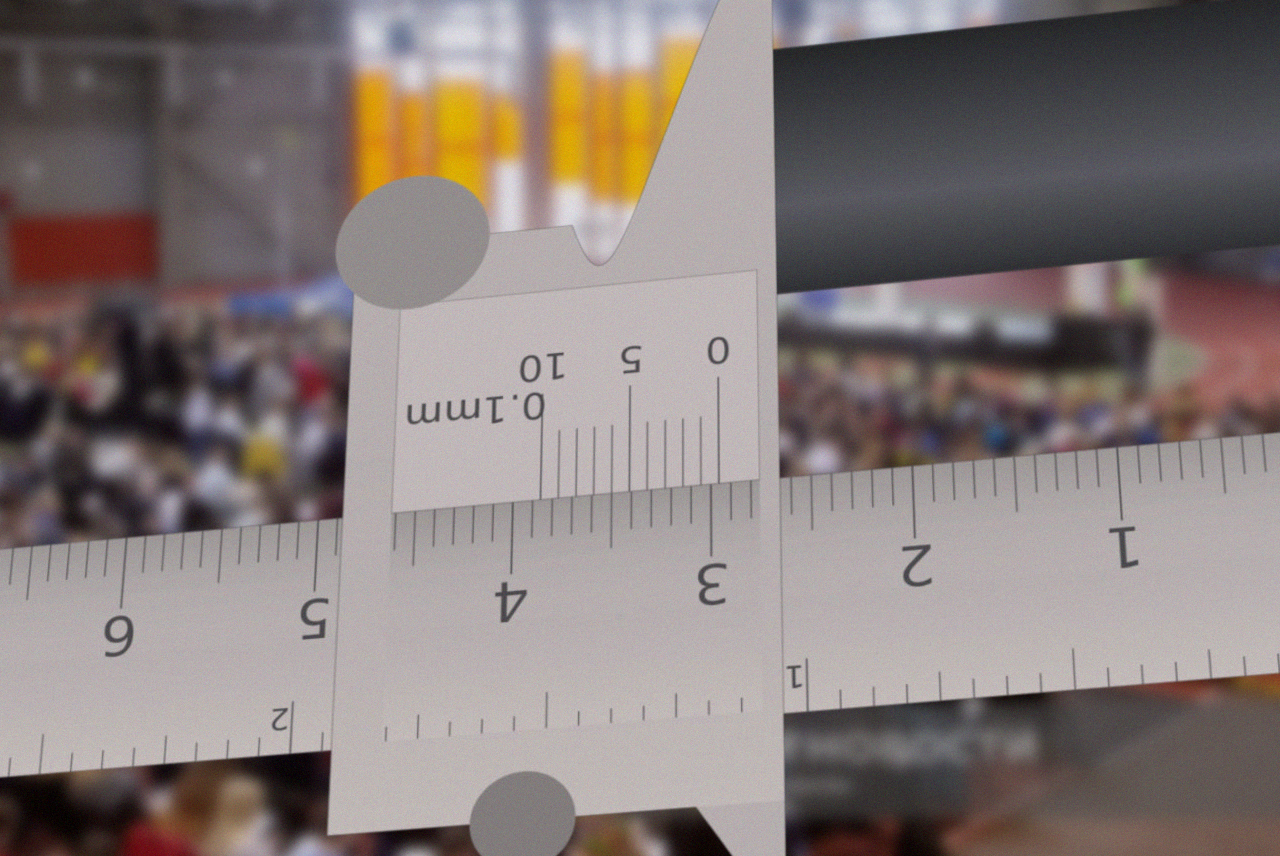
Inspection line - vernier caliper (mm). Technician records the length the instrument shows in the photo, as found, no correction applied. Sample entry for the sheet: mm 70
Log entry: mm 29.6
